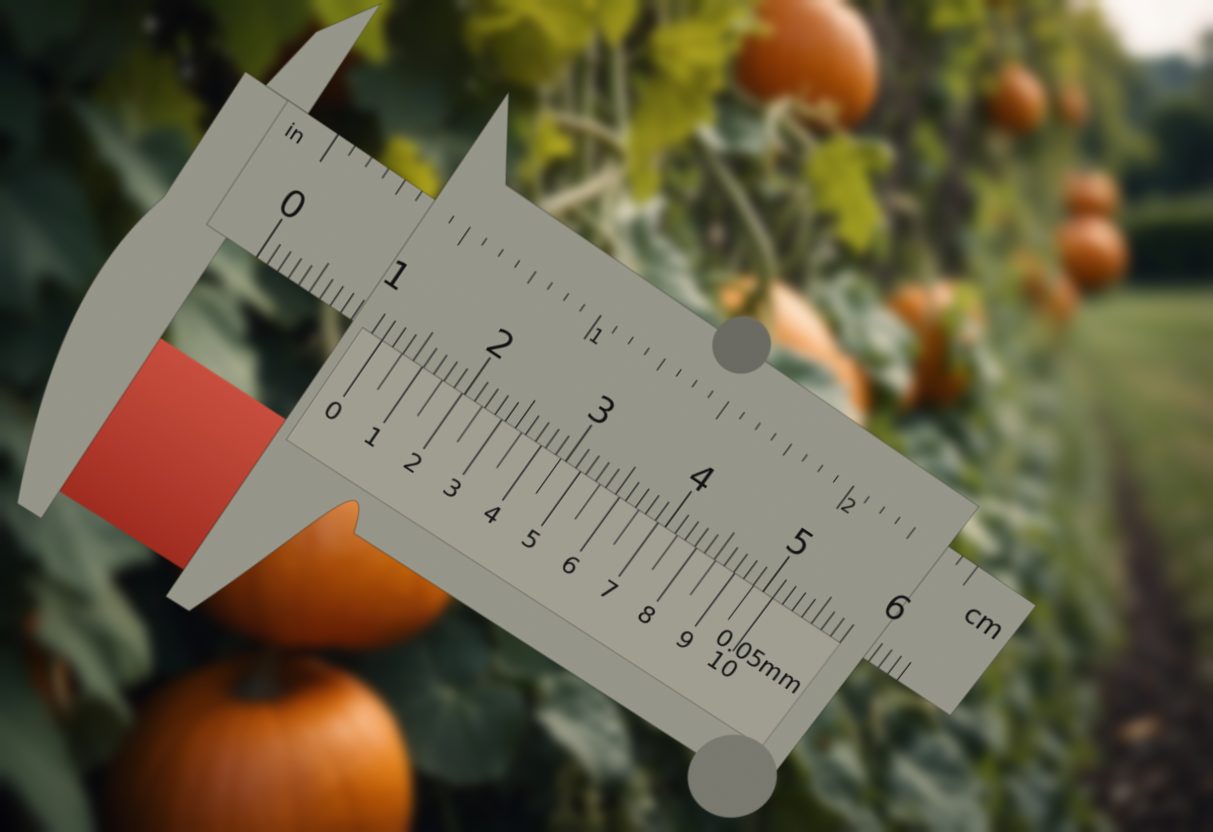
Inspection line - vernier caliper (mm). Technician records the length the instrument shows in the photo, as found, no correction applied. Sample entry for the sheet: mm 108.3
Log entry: mm 12.0
